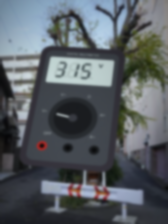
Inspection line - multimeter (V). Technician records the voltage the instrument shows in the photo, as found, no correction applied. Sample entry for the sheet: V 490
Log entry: V 315
